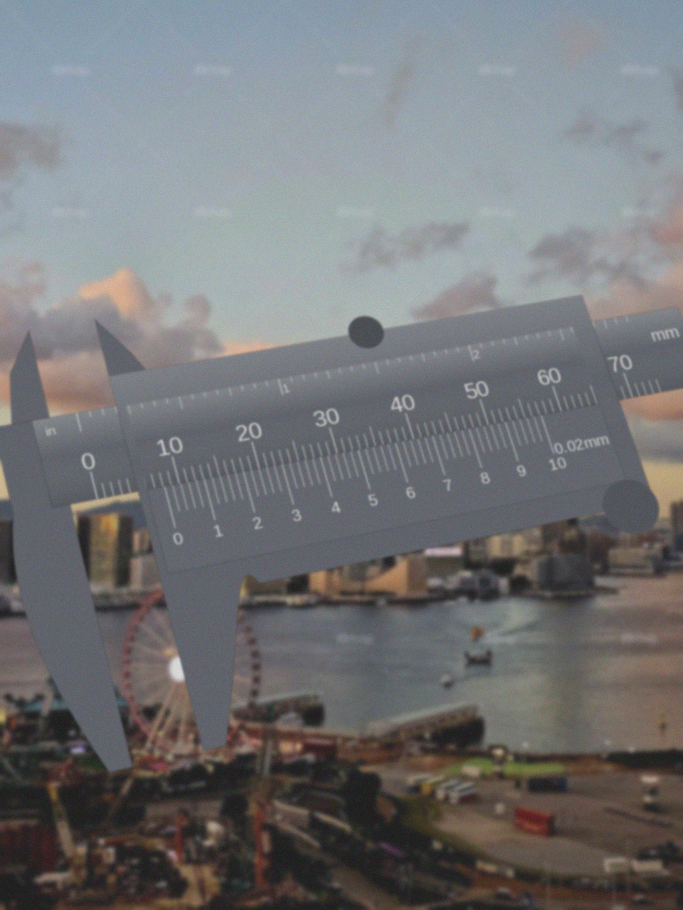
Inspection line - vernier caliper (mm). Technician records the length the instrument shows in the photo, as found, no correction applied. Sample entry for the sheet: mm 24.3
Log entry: mm 8.2
